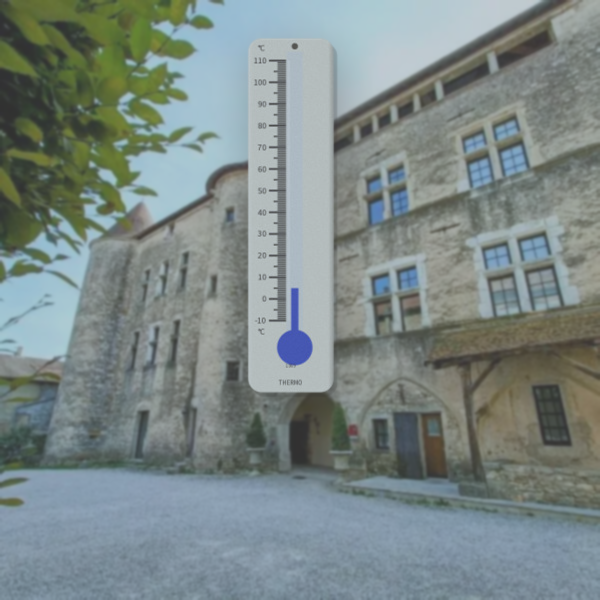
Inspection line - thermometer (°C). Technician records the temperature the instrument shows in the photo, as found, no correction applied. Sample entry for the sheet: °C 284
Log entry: °C 5
